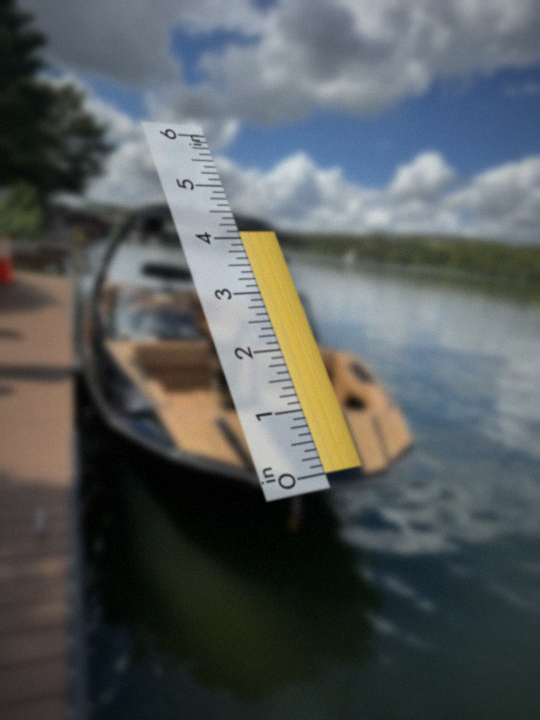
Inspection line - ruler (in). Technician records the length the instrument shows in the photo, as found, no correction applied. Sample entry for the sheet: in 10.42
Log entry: in 4.125
